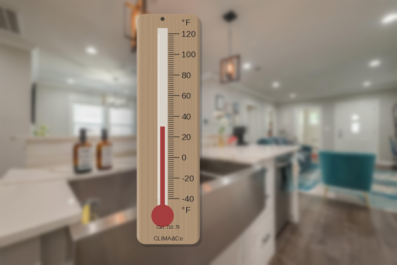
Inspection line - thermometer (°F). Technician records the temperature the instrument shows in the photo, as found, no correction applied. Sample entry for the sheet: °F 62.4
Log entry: °F 30
